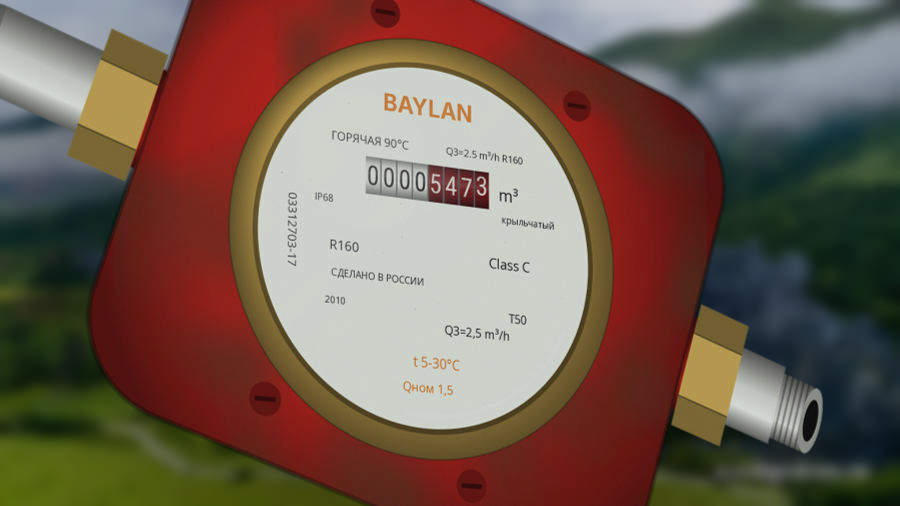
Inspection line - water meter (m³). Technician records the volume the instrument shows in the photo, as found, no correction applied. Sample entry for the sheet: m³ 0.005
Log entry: m³ 0.5473
